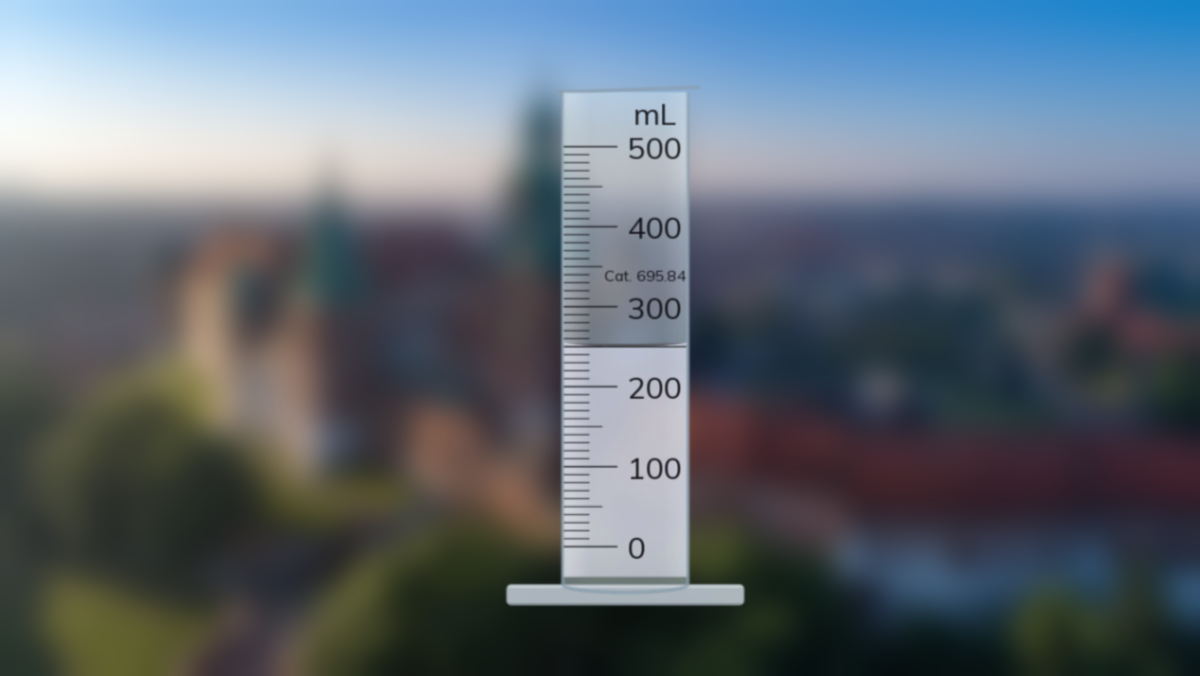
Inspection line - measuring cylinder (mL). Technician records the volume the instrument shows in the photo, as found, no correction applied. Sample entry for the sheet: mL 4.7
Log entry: mL 250
